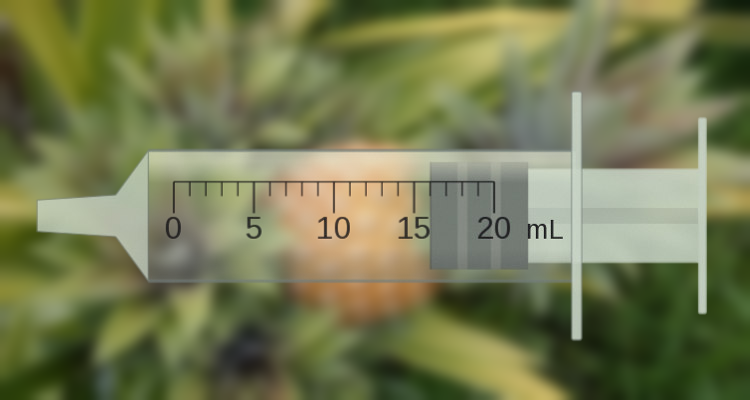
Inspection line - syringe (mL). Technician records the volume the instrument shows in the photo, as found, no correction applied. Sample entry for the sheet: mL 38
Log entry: mL 16
